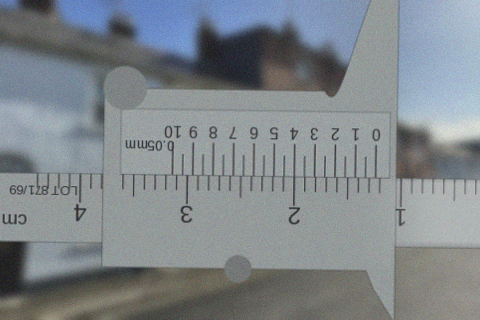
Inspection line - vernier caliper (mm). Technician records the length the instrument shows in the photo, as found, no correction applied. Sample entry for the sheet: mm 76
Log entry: mm 12.4
